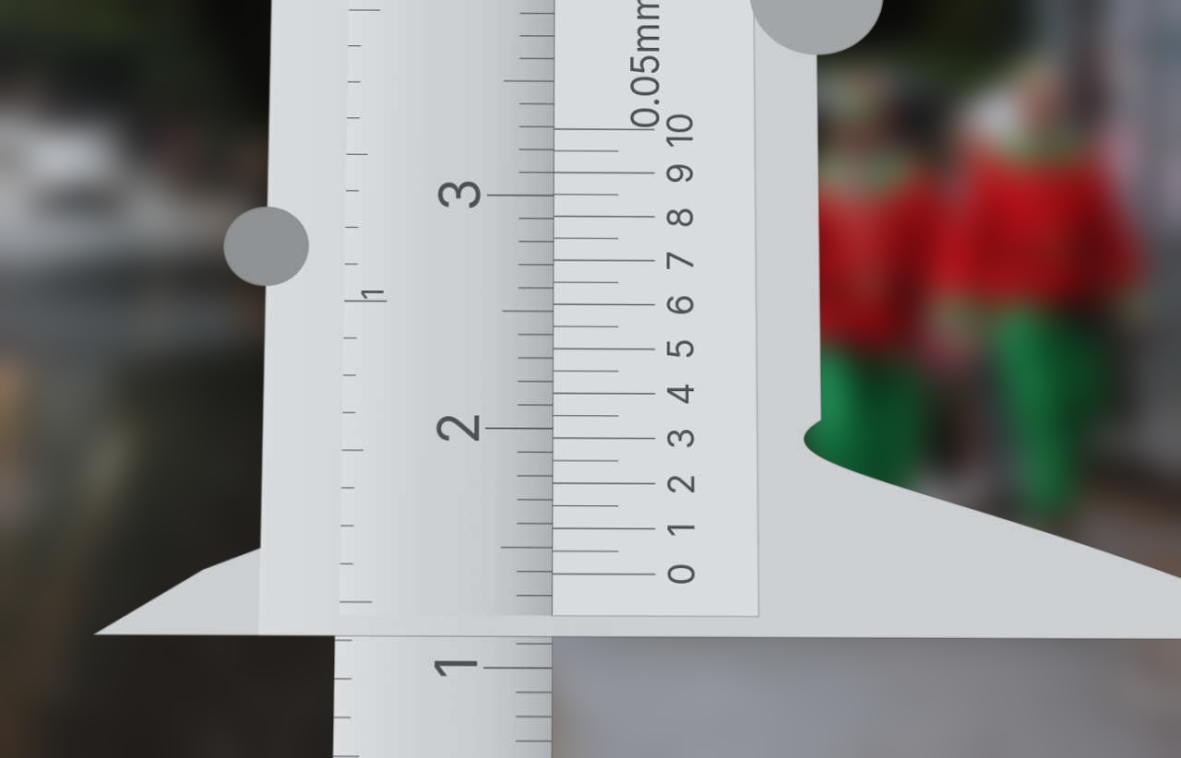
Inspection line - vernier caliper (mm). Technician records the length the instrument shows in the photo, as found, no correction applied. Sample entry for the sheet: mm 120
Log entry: mm 13.90
